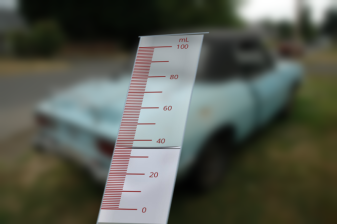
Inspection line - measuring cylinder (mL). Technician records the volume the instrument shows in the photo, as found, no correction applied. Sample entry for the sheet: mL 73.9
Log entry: mL 35
